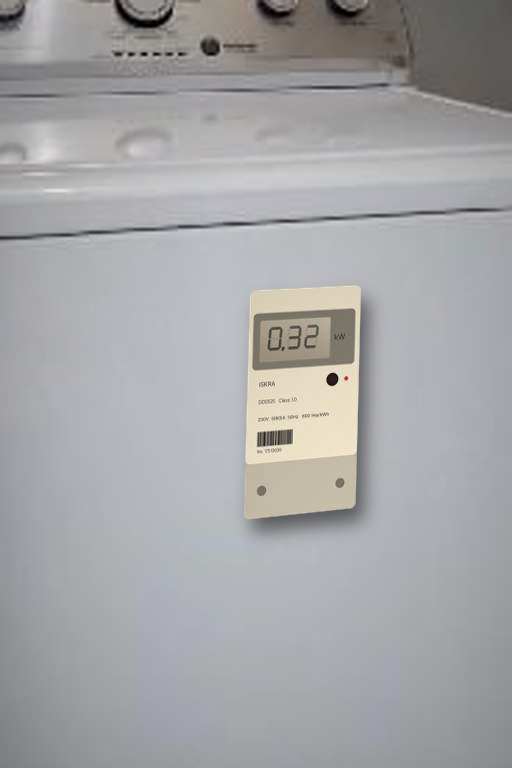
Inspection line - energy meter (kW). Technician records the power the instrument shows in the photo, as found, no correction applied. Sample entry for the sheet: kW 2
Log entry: kW 0.32
